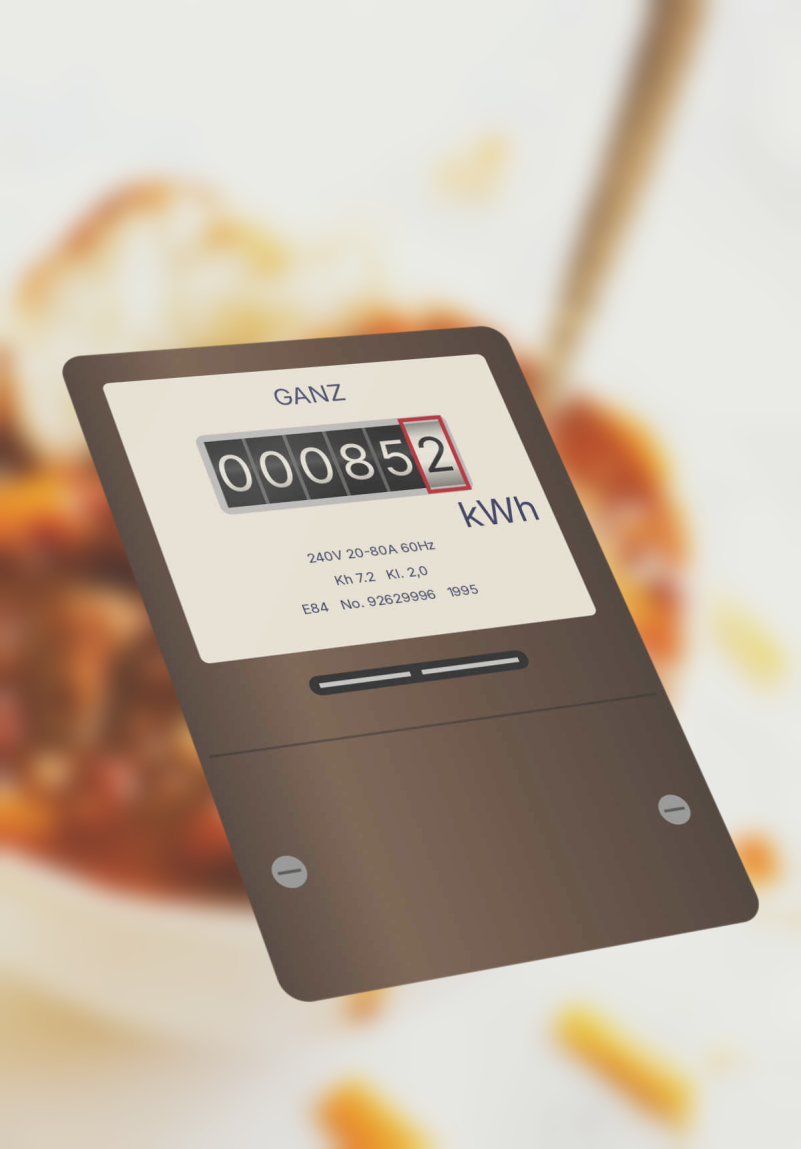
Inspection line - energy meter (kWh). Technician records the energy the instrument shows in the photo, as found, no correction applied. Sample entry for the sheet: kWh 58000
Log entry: kWh 85.2
